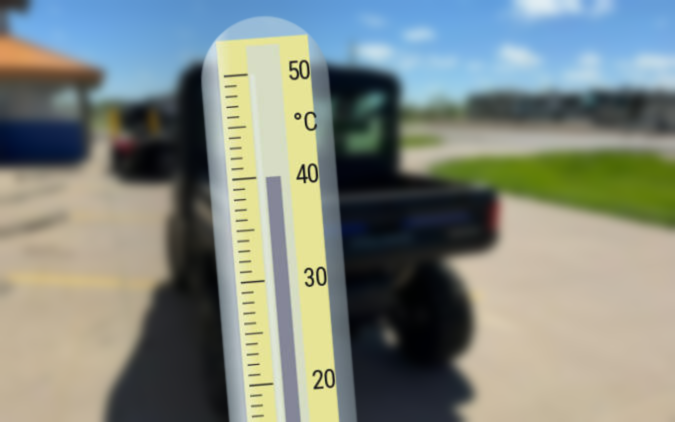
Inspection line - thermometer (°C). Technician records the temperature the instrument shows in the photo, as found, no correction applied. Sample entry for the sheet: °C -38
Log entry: °C 40
